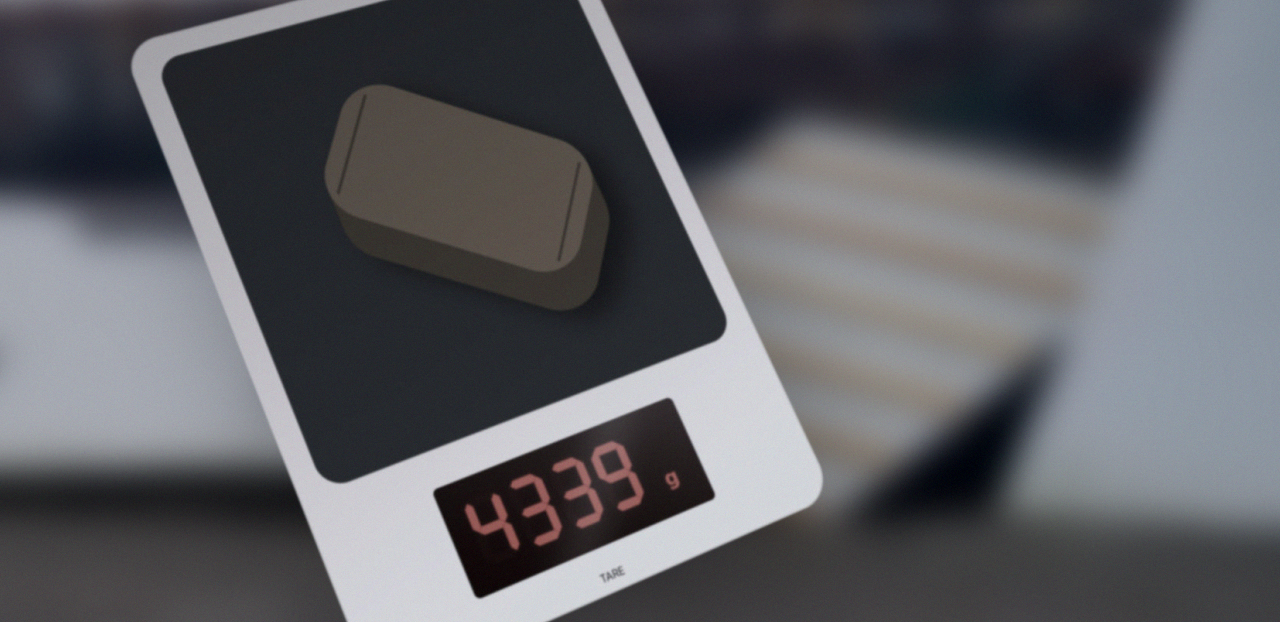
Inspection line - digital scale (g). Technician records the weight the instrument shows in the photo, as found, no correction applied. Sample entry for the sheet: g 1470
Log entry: g 4339
